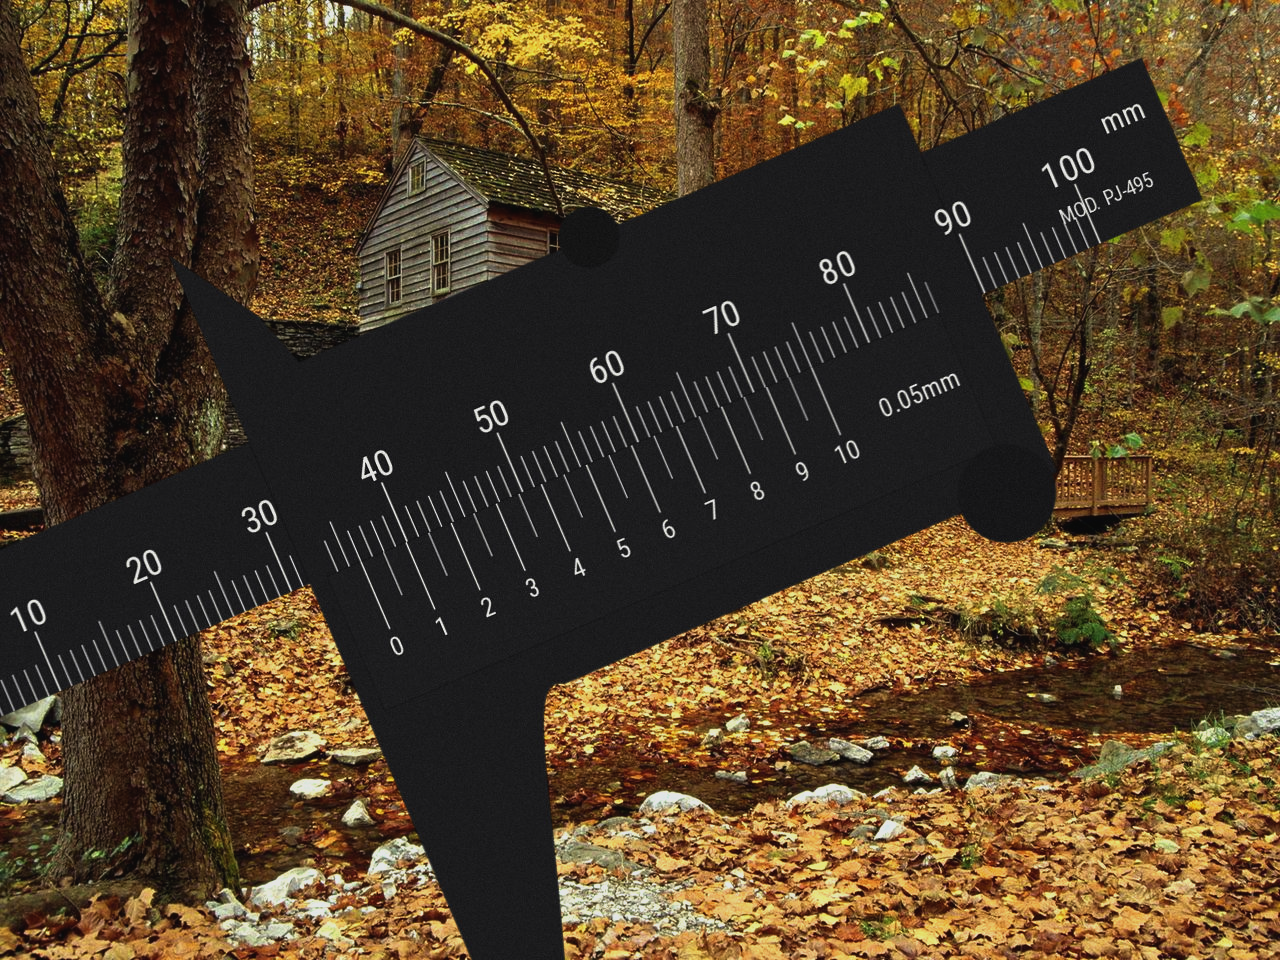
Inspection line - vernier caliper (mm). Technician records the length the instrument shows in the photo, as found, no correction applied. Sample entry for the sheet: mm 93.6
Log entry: mm 36.0
